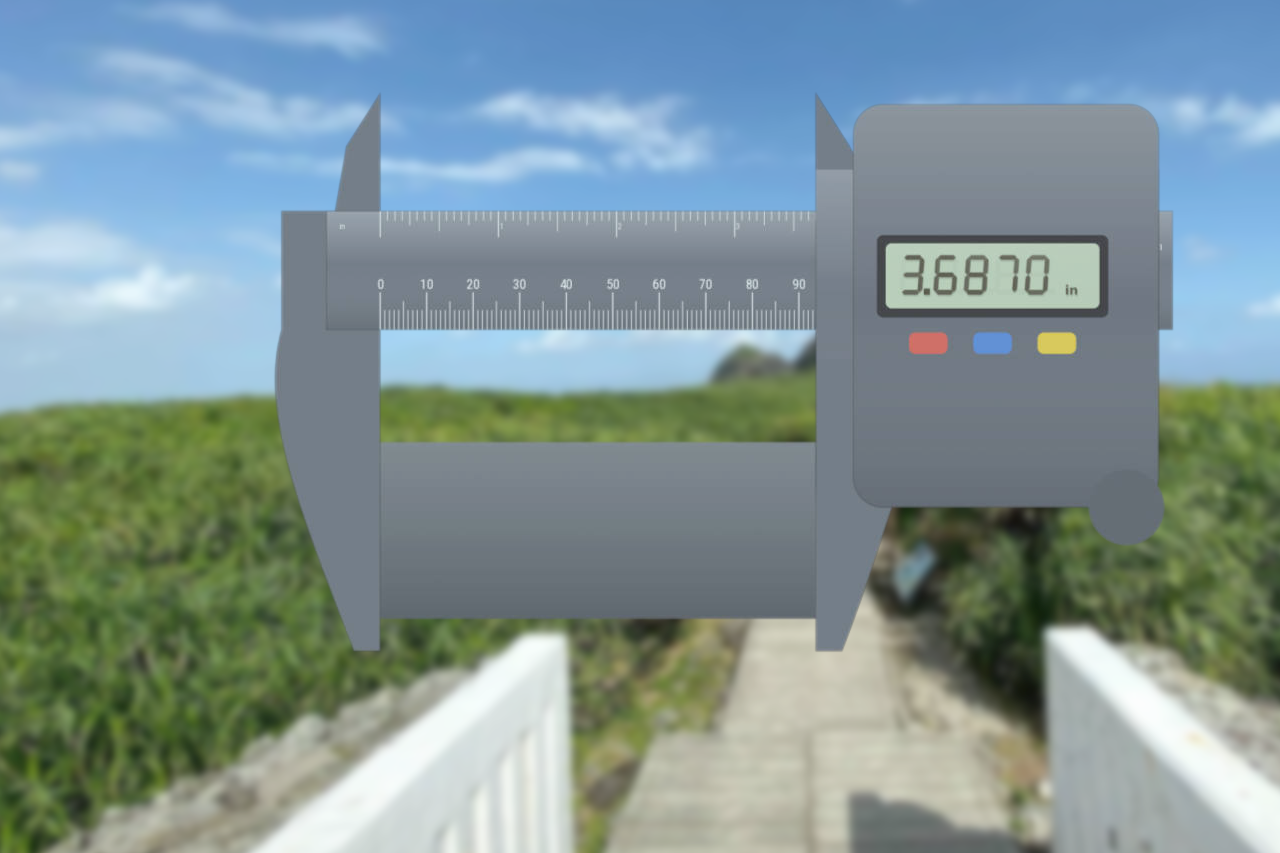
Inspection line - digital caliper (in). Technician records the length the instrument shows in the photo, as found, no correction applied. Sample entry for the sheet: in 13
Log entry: in 3.6870
